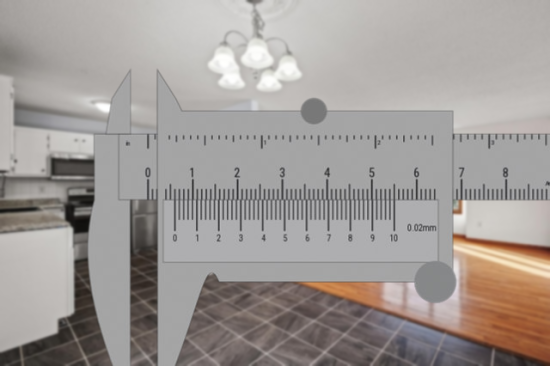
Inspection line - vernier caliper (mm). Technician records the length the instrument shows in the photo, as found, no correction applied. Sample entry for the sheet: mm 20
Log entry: mm 6.0
